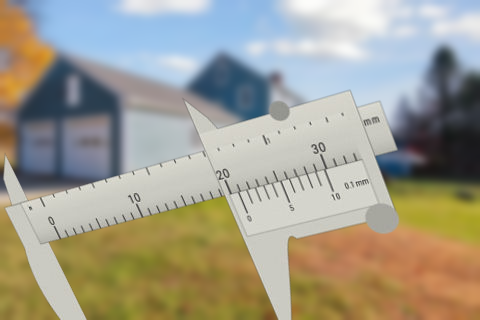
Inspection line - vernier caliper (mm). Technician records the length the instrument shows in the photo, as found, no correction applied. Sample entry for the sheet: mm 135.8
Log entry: mm 20.8
